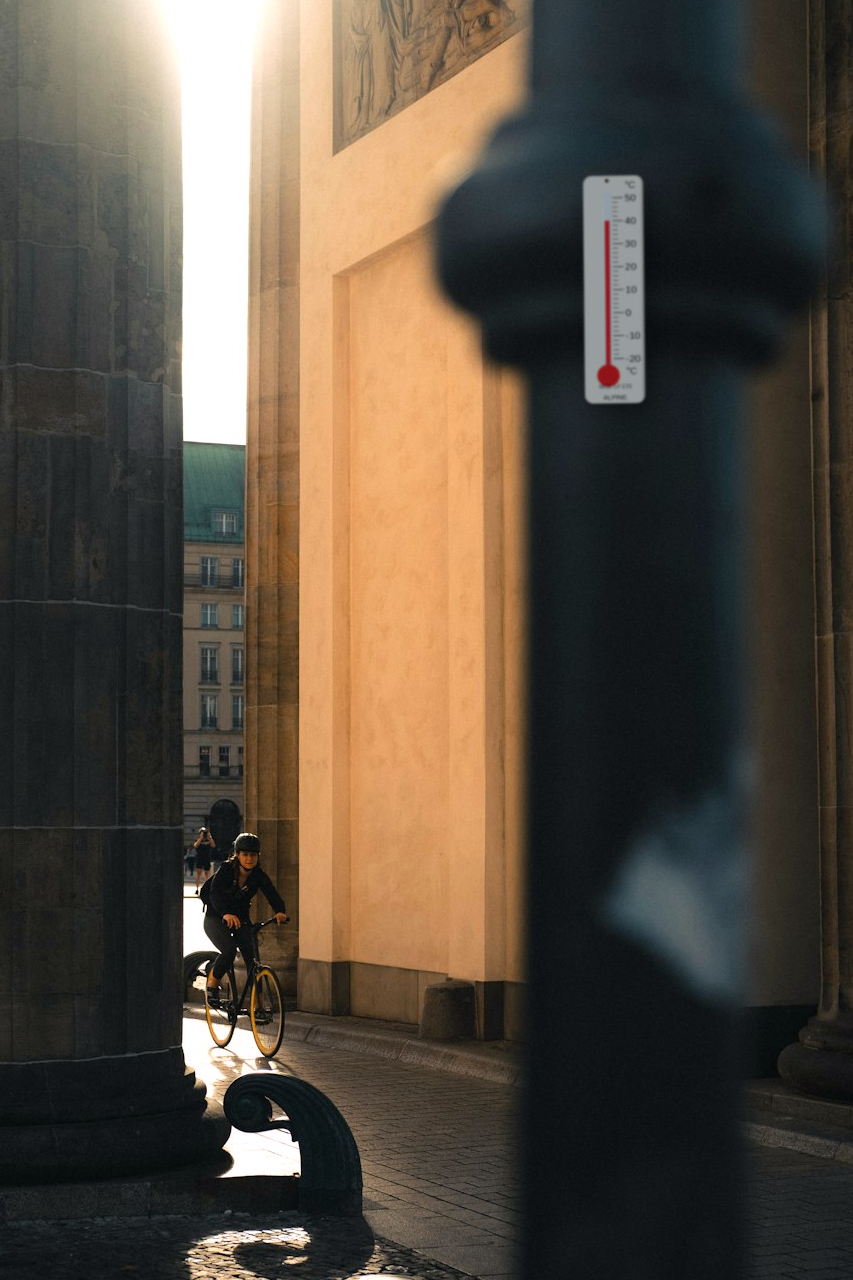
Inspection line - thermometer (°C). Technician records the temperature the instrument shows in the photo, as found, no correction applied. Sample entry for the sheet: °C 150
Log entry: °C 40
